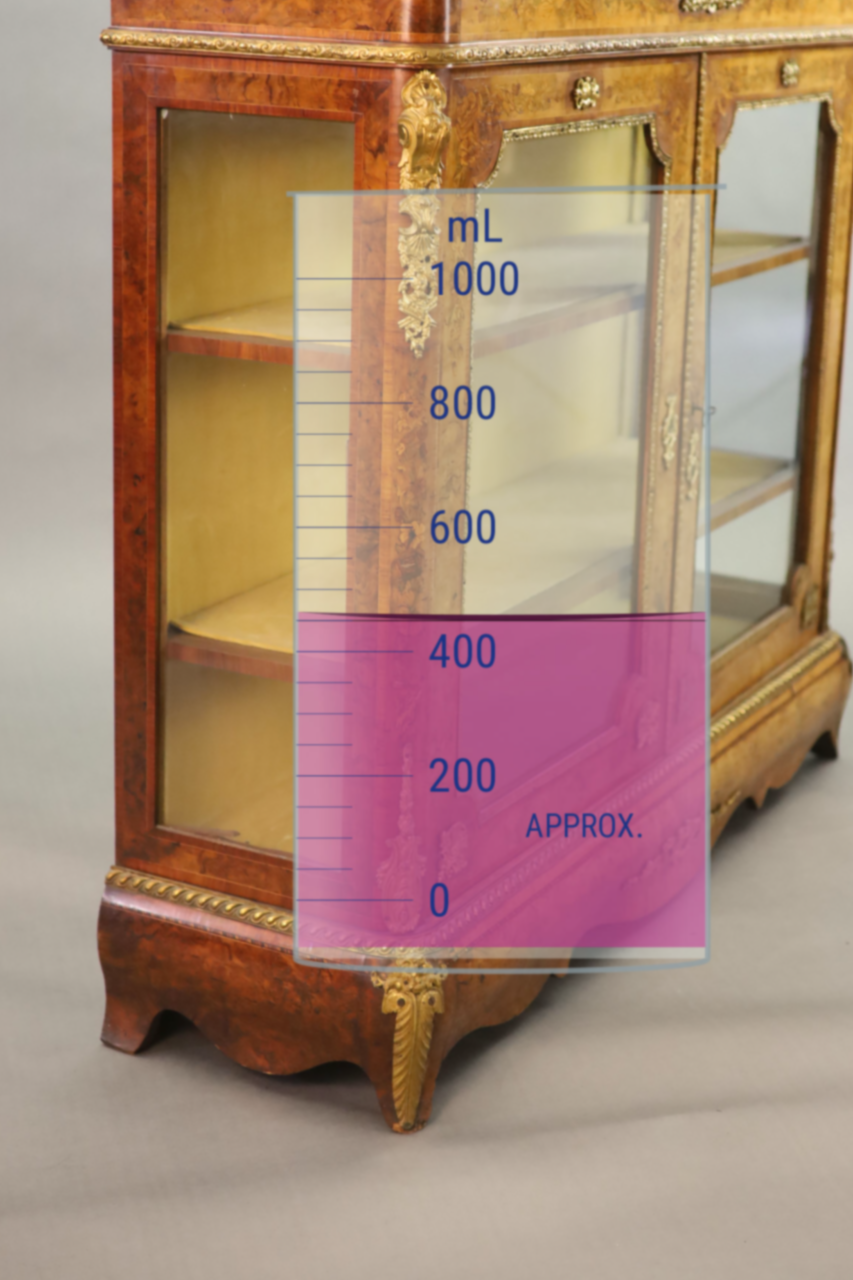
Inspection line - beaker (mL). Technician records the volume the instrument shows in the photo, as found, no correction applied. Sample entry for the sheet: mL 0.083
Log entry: mL 450
